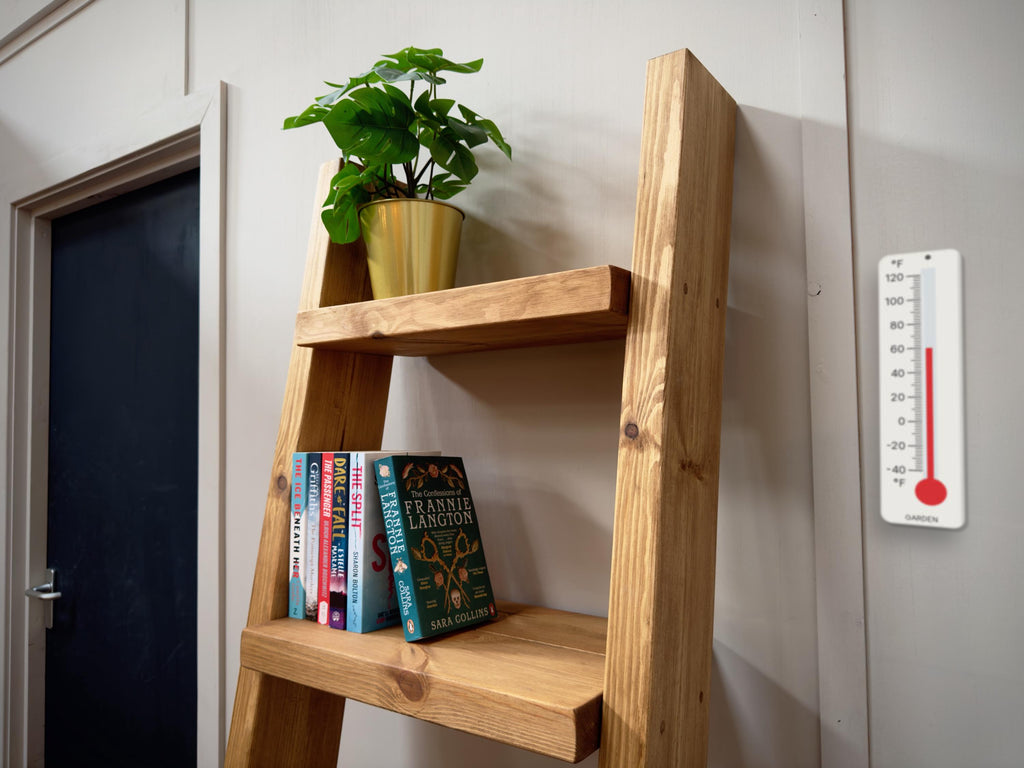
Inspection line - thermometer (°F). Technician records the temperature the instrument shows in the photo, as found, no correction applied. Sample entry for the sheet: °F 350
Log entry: °F 60
